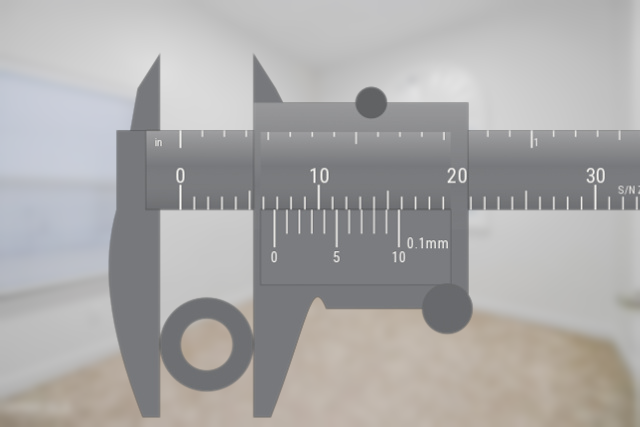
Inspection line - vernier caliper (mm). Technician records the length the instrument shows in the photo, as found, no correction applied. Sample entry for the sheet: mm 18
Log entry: mm 6.8
